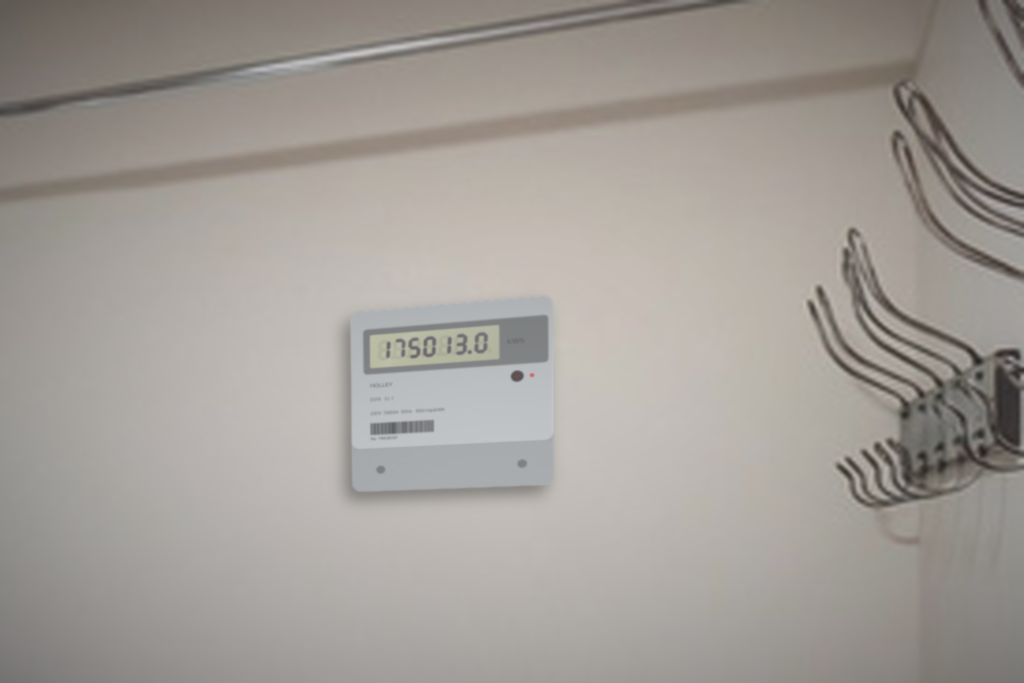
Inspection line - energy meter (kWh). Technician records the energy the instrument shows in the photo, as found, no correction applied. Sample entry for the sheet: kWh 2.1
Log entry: kWh 175013.0
